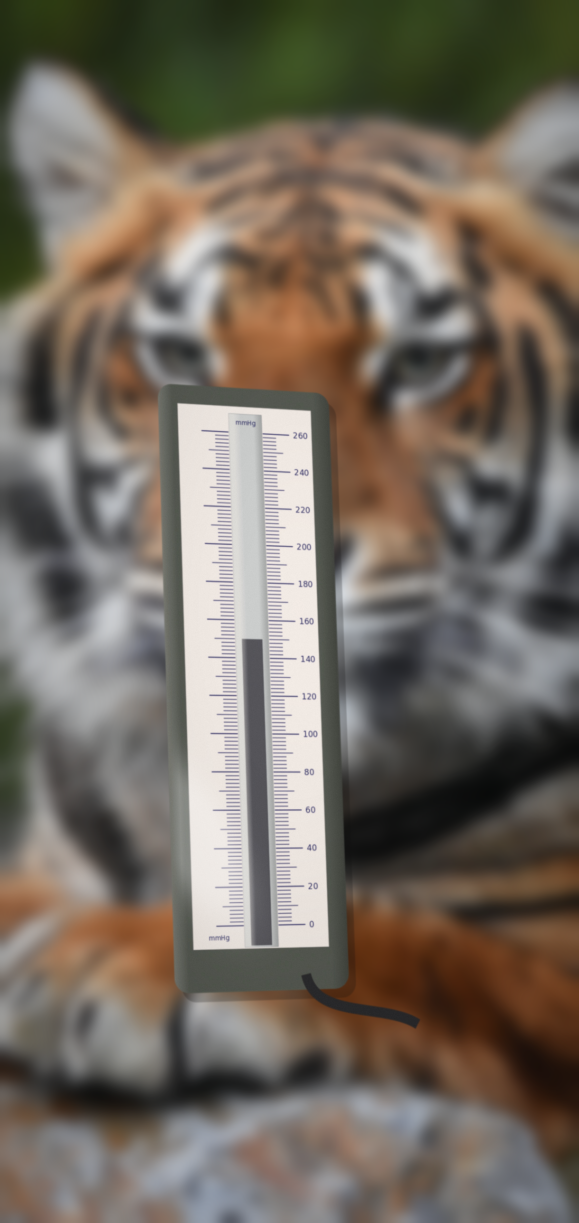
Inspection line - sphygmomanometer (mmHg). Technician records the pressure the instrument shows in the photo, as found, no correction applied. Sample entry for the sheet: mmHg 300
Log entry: mmHg 150
